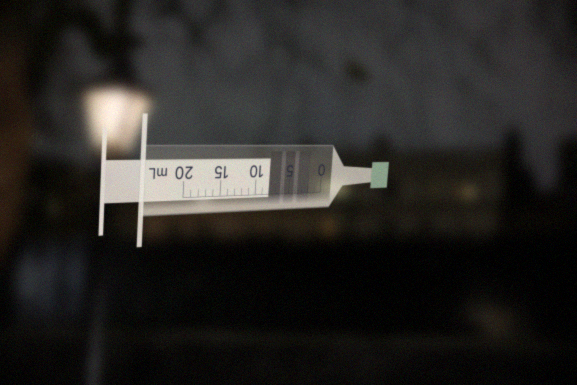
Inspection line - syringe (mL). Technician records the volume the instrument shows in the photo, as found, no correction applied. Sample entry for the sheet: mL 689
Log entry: mL 2
